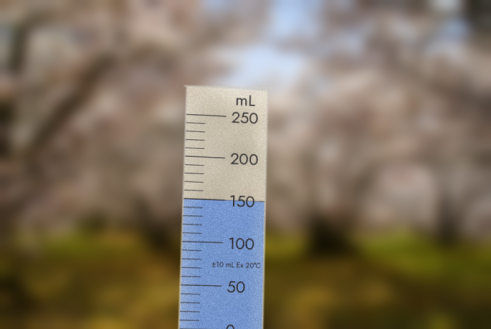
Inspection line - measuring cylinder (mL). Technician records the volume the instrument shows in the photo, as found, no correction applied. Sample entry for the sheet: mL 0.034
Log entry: mL 150
